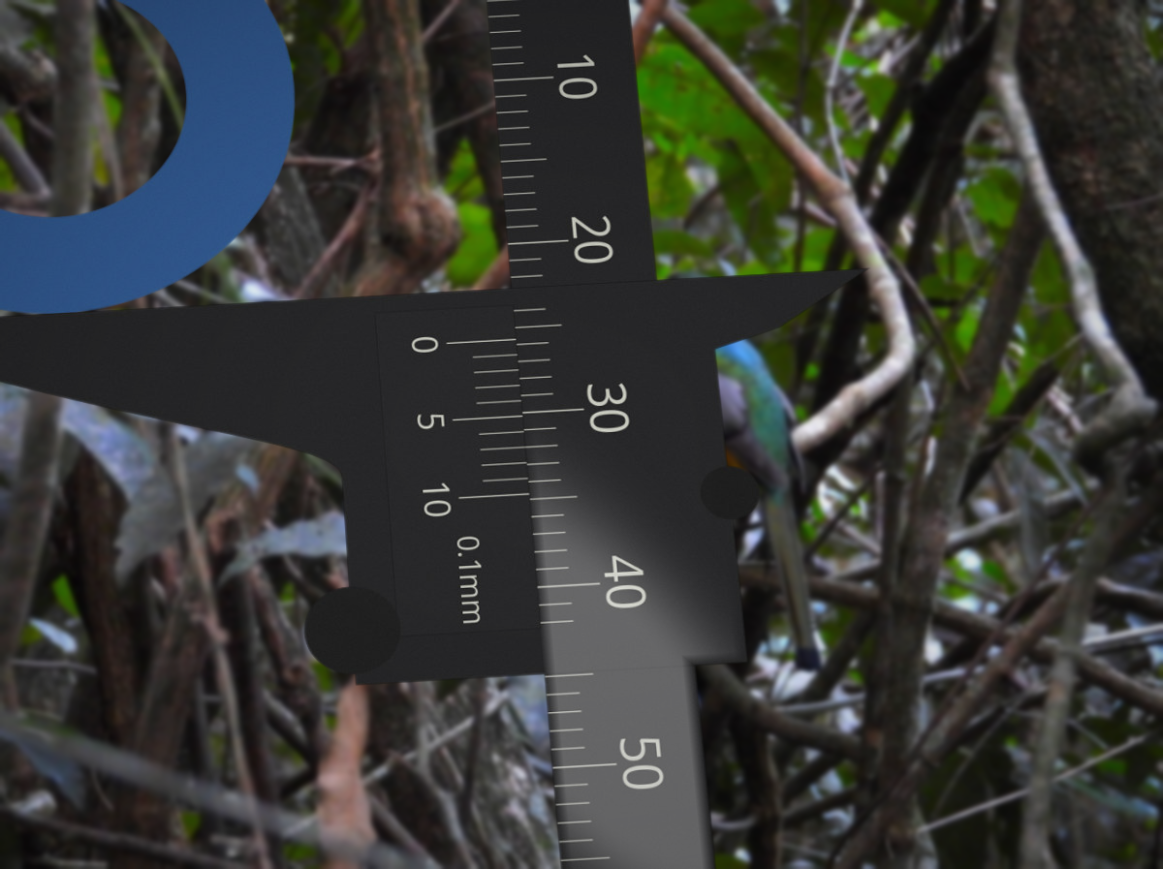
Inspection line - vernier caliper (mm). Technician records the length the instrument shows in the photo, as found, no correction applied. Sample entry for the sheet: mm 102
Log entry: mm 25.7
